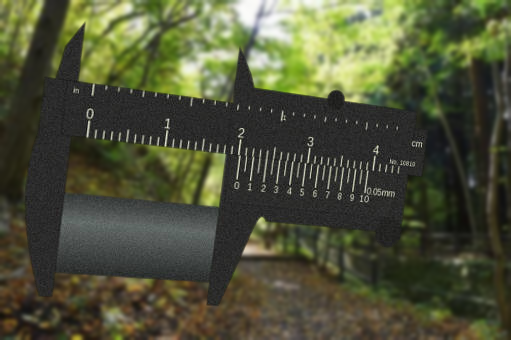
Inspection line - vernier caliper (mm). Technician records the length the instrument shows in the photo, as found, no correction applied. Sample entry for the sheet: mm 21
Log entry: mm 20.2
